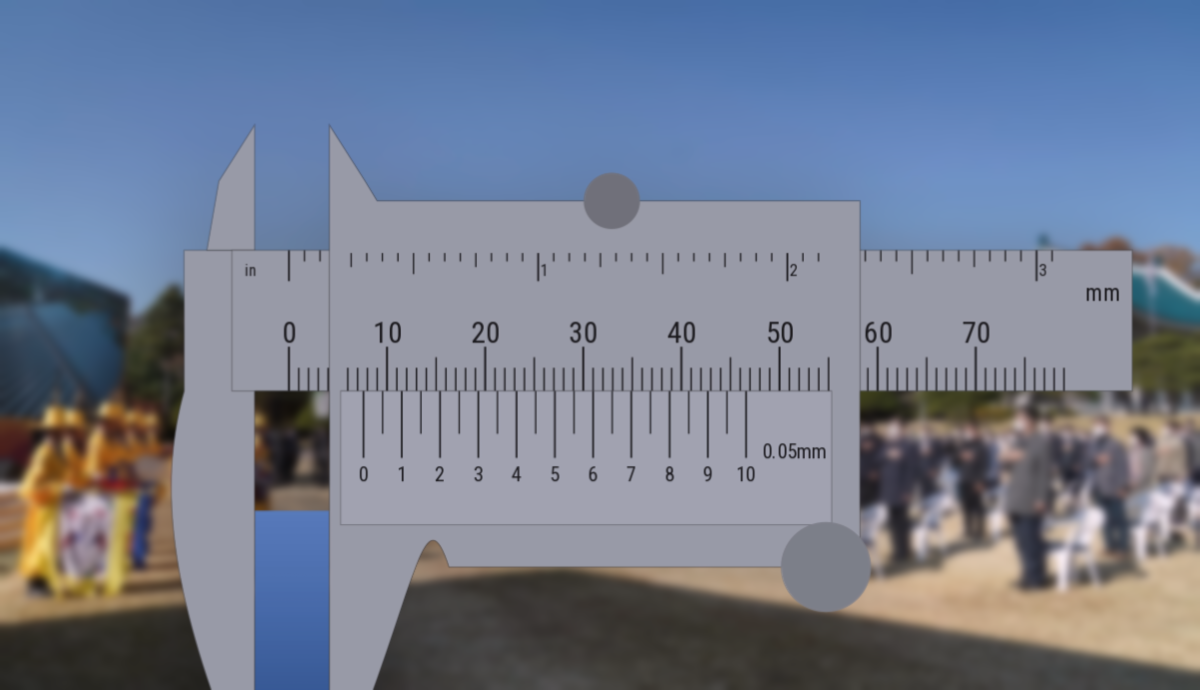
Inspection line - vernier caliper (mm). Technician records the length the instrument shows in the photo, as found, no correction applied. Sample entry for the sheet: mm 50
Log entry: mm 7.6
